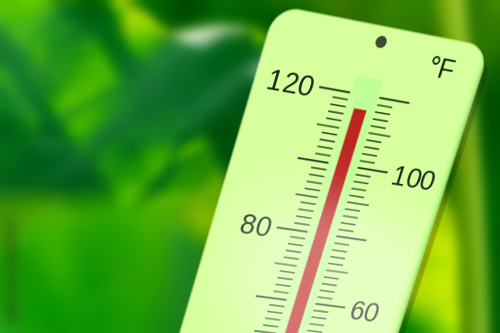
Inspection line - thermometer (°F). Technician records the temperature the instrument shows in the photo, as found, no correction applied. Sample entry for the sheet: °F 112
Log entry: °F 116
